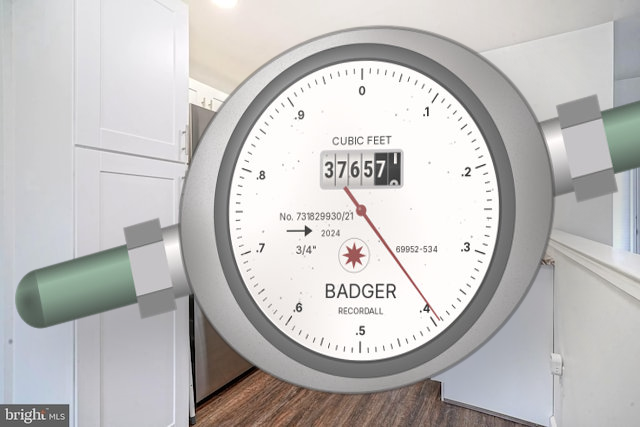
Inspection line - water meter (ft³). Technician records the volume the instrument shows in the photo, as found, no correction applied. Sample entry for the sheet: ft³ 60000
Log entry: ft³ 376571.39
